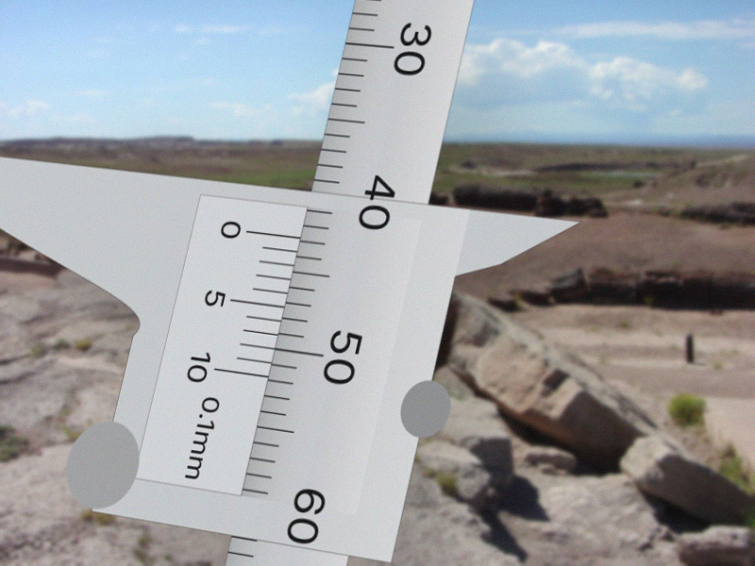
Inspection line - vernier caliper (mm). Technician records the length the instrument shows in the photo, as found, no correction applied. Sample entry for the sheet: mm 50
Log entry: mm 42.8
